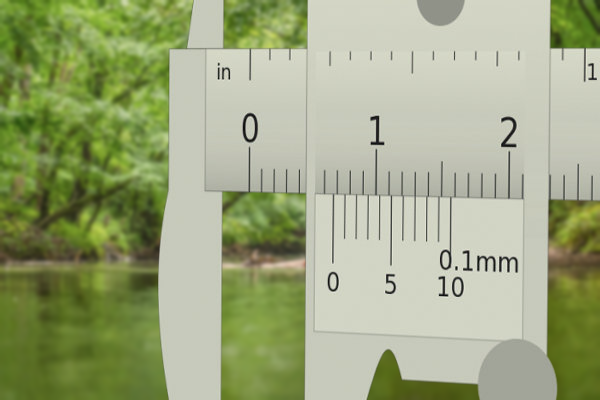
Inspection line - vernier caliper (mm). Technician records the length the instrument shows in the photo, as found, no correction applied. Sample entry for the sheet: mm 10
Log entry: mm 6.7
